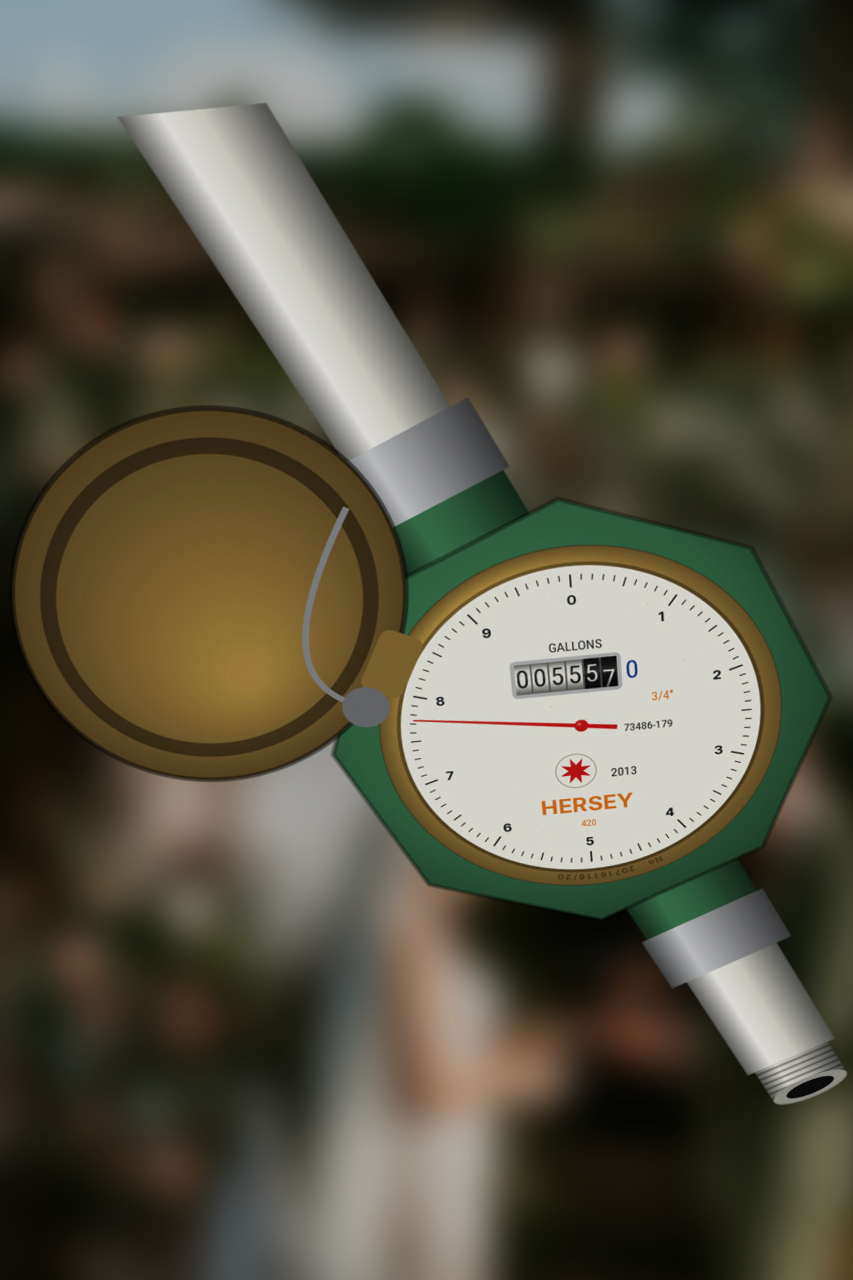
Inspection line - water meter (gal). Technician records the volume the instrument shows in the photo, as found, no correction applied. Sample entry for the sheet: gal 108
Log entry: gal 55567.7
